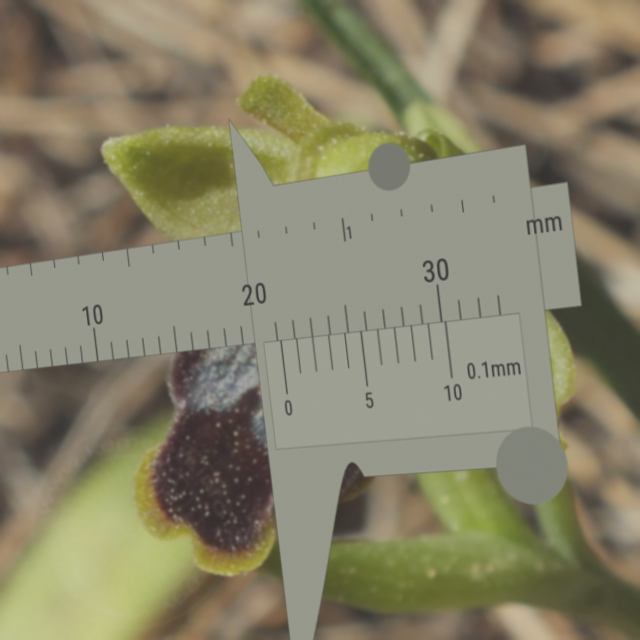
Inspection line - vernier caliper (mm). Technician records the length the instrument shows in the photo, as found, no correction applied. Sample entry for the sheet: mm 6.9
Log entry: mm 21.2
